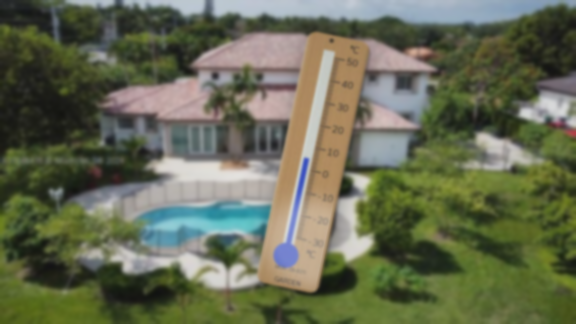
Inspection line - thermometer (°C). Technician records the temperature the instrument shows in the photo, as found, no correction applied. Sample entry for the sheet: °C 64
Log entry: °C 5
